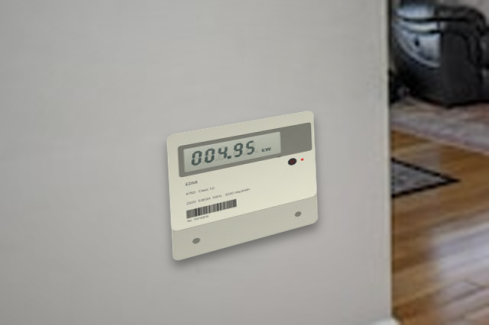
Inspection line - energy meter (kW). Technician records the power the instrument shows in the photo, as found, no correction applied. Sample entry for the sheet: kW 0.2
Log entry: kW 4.95
